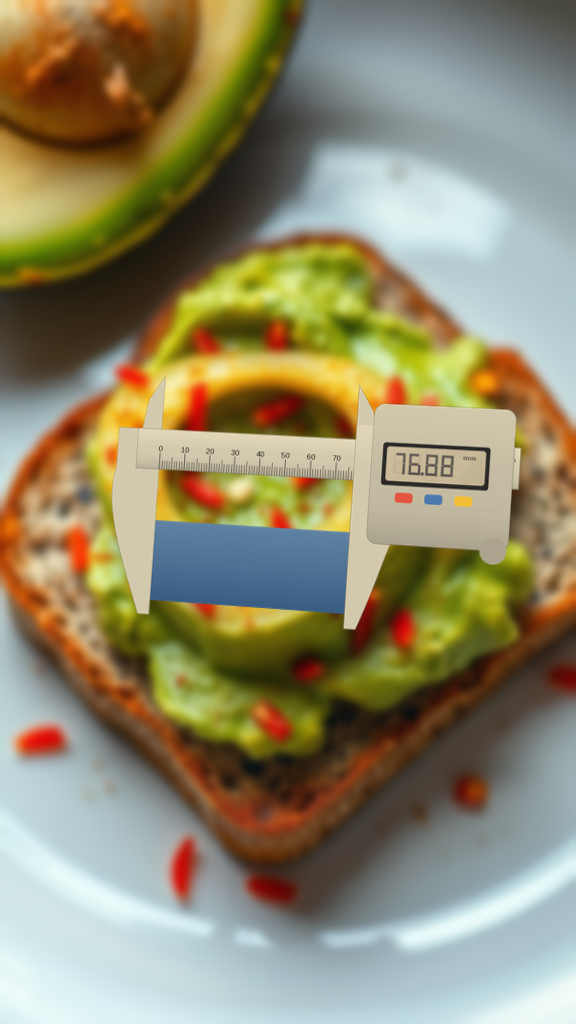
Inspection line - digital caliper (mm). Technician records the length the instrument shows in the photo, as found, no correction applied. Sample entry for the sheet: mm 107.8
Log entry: mm 76.88
